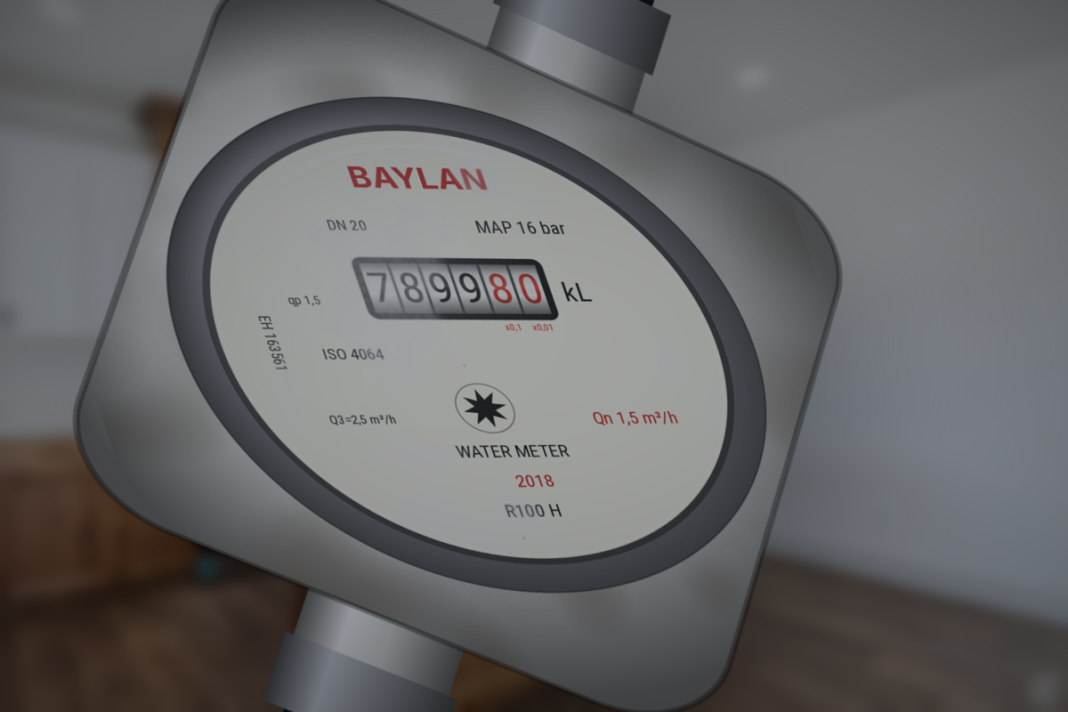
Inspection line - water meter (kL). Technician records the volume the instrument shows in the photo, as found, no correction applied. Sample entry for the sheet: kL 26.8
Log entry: kL 7899.80
